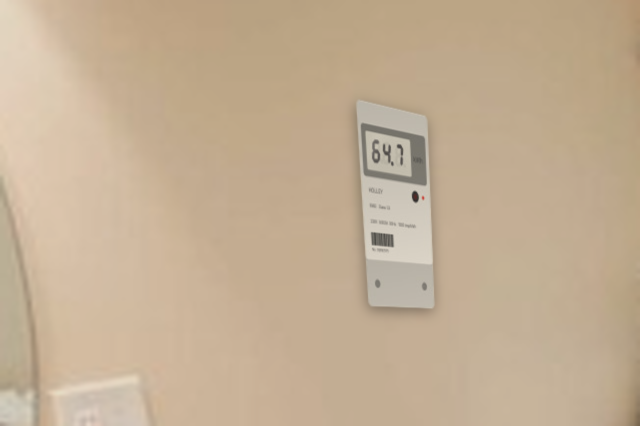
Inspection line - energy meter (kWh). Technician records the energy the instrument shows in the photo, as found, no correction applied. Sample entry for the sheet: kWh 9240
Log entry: kWh 64.7
